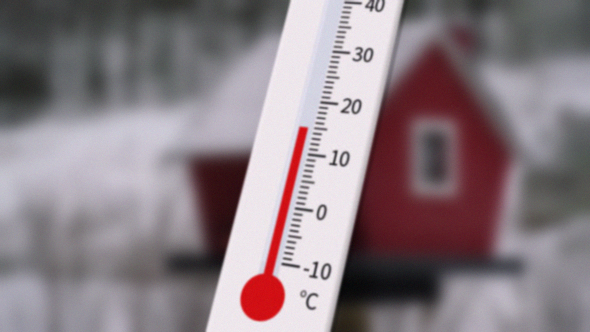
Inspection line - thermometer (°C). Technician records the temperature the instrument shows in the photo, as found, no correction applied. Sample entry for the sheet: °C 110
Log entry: °C 15
